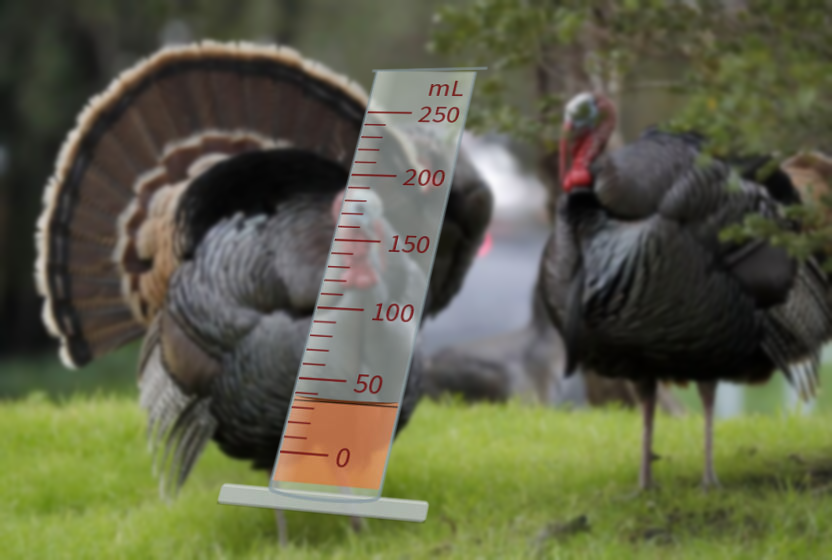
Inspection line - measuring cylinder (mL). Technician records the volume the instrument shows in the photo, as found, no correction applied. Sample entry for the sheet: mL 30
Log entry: mL 35
